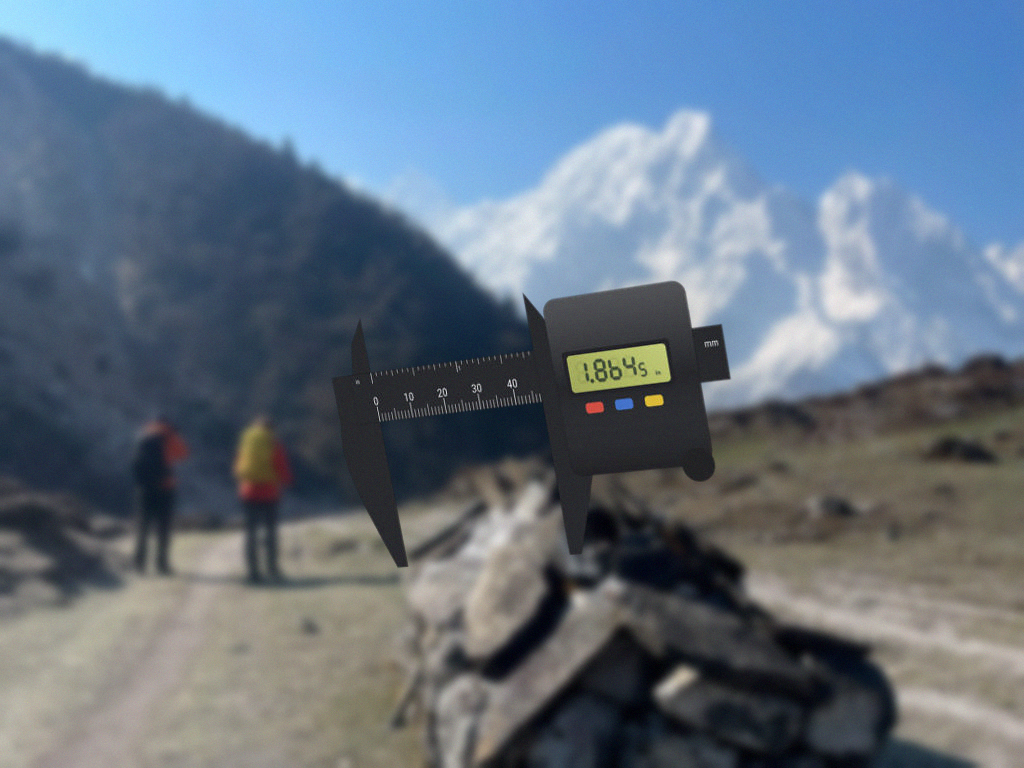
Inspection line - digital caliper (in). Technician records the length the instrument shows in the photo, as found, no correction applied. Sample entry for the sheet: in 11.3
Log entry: in 1.8645
